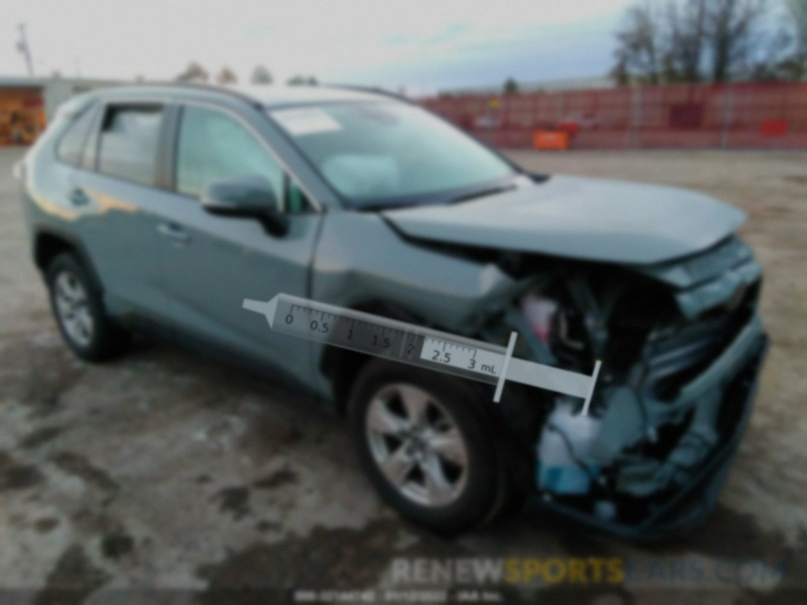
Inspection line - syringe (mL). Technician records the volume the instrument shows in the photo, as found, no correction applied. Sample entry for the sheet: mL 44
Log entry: mL 1.7
